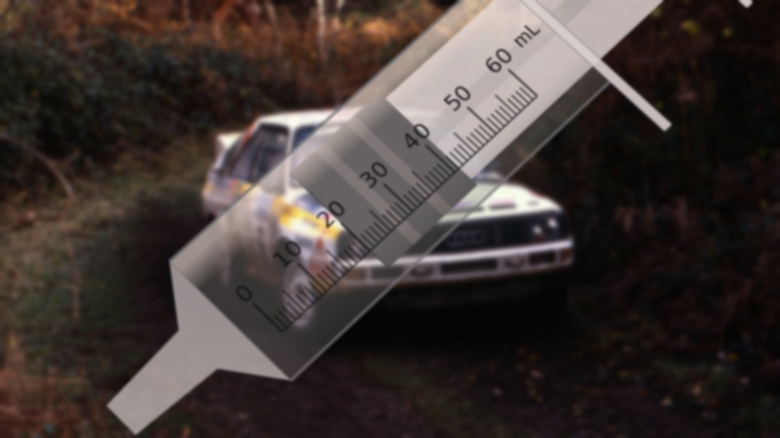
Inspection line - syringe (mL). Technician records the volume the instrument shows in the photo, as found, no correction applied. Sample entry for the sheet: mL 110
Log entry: mL 20
